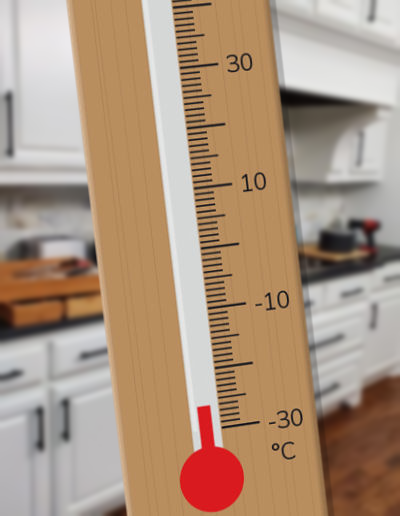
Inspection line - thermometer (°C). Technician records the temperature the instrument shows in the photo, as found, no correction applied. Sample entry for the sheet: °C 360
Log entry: °C -26
